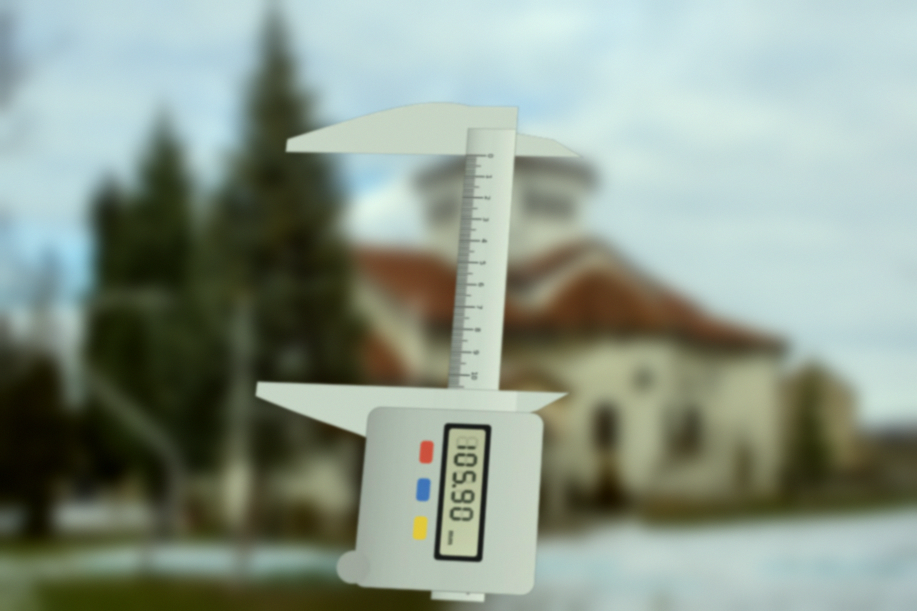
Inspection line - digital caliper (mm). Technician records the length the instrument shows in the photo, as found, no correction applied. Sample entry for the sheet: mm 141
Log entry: mm 105.90
